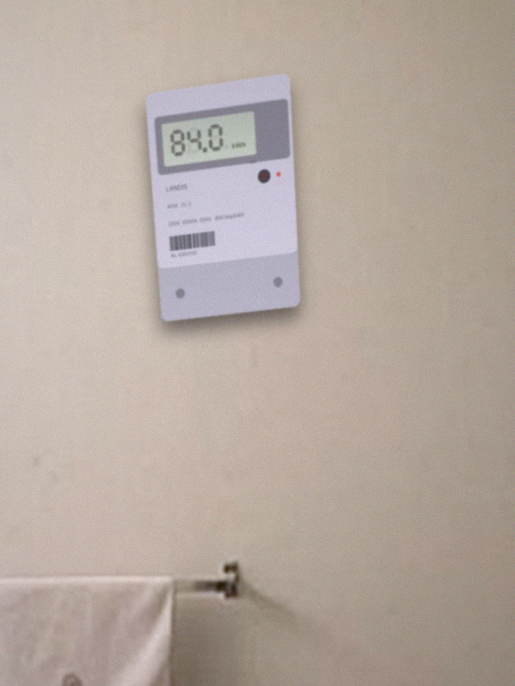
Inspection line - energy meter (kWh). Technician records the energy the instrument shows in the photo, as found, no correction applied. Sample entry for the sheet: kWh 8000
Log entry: kWh 84.0
